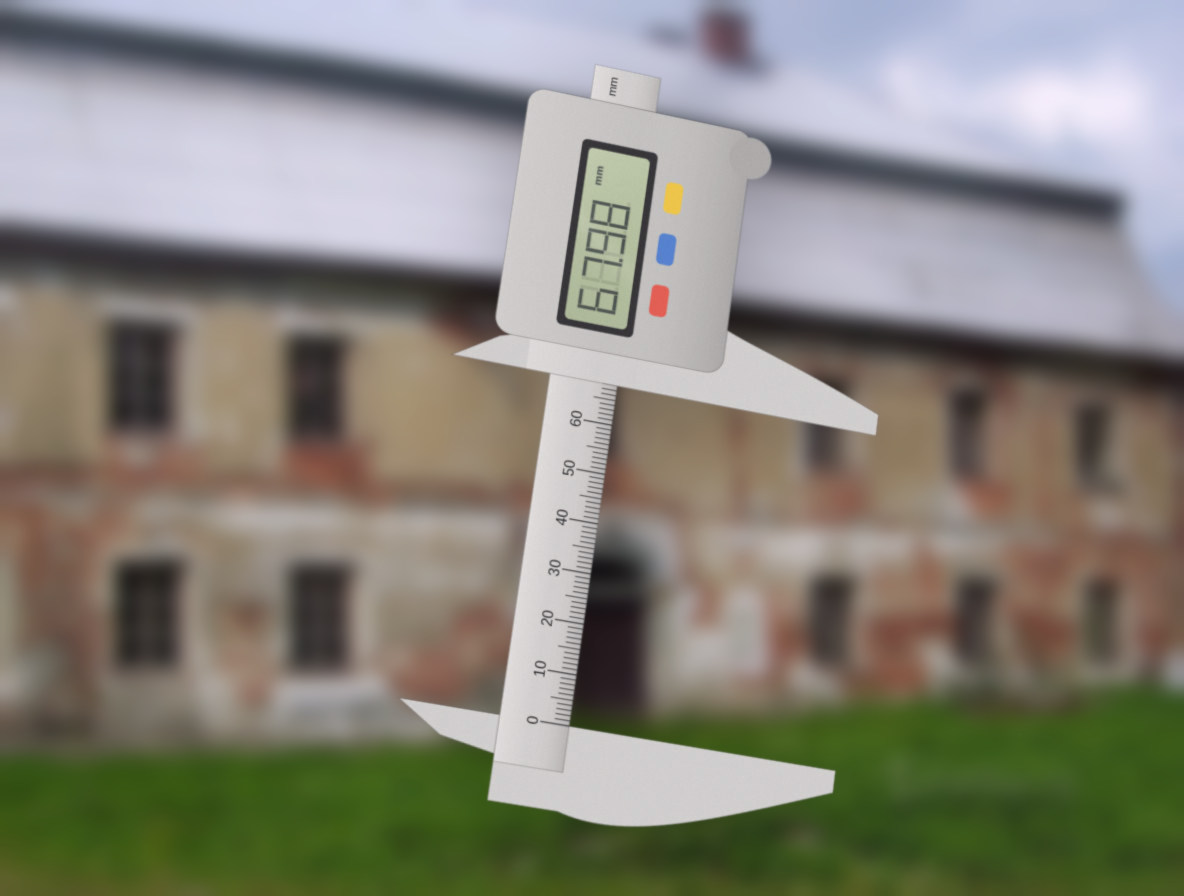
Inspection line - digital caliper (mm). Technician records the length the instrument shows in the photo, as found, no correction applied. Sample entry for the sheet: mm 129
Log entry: mm 67.98
